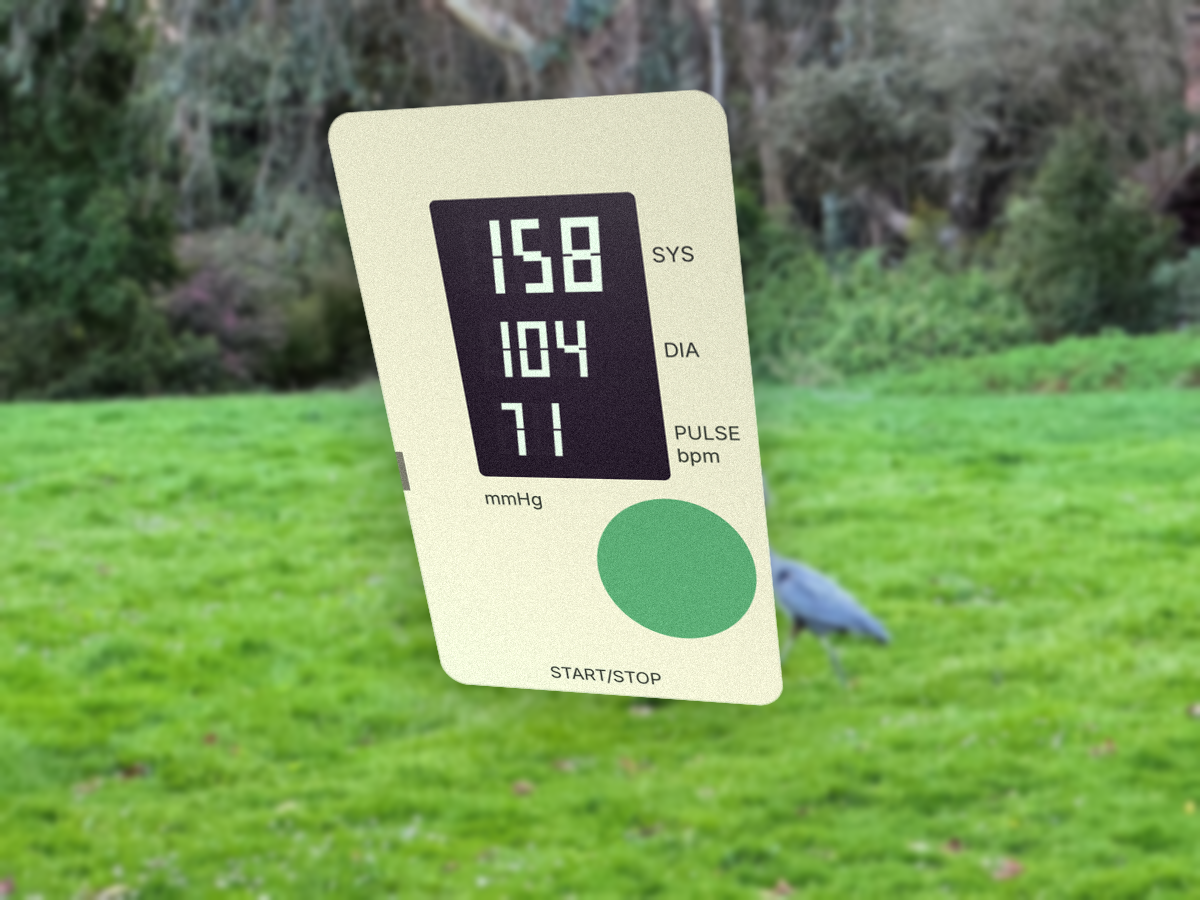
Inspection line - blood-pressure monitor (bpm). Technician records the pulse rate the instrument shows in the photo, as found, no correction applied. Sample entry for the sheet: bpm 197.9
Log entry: bpm 71
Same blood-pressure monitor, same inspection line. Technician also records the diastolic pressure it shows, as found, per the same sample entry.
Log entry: mmHg 104
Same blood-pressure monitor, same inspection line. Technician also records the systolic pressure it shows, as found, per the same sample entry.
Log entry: mmHg 158
